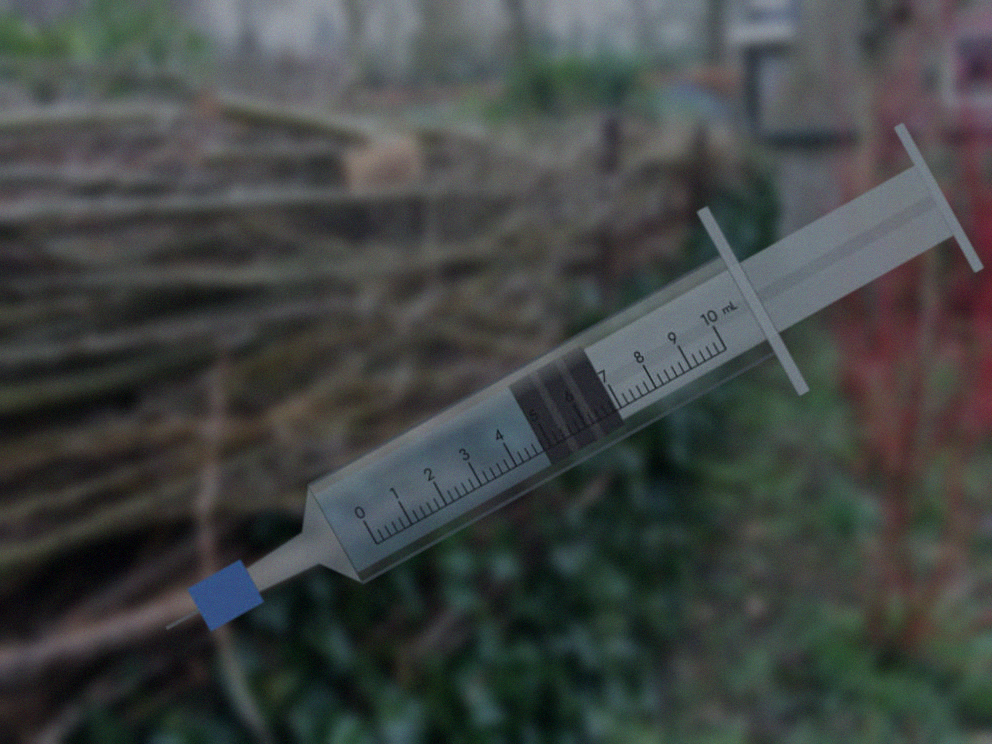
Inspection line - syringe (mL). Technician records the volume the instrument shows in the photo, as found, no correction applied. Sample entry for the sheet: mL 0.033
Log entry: mL 4.8
